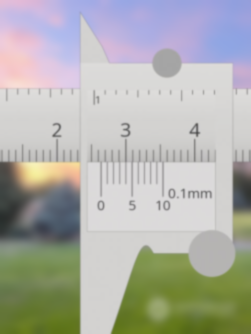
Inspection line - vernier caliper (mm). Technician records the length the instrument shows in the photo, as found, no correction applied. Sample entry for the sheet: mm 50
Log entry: mm 26.4
